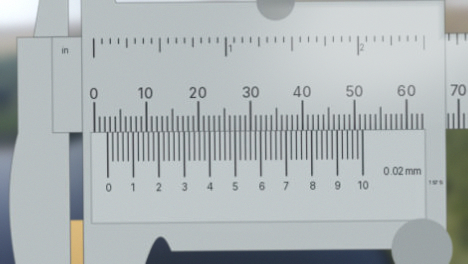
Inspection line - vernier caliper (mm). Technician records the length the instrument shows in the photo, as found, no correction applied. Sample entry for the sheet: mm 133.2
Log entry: mm 2.5
